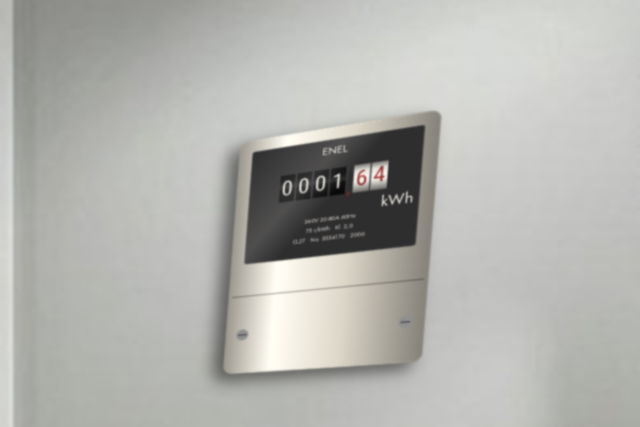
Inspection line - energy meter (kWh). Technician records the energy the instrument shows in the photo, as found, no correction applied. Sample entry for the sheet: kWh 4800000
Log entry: kWh 1.64
